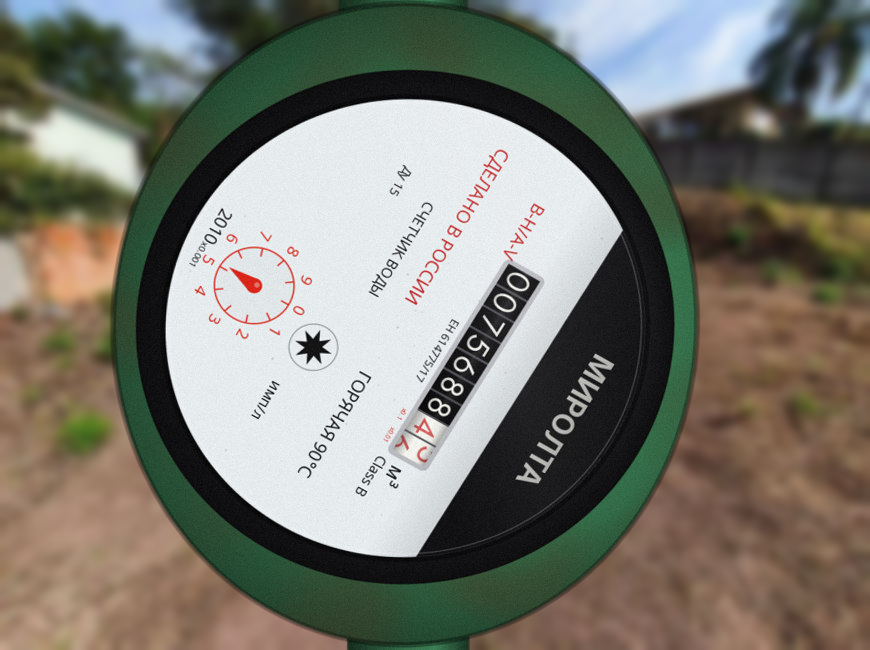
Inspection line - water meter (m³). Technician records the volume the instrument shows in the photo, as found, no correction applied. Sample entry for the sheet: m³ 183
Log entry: m³ 75688.455
